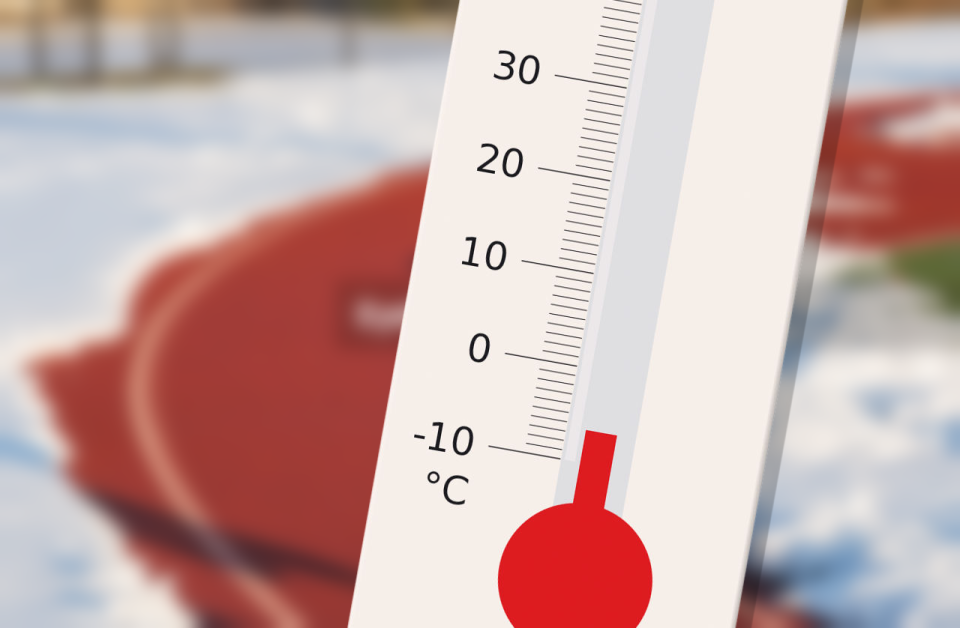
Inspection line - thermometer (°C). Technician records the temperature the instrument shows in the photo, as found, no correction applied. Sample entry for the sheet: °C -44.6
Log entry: °C -6.5
